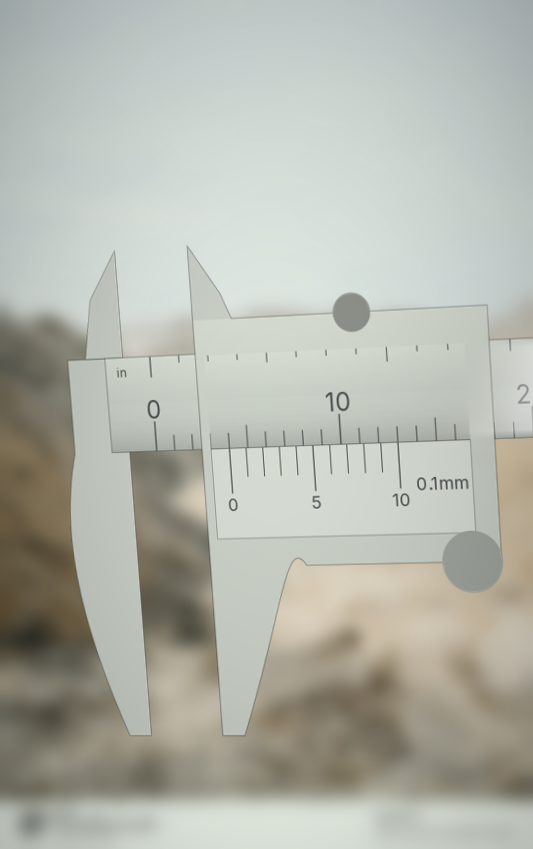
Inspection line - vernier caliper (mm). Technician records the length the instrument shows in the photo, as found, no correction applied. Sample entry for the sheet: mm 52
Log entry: mm 4.0
